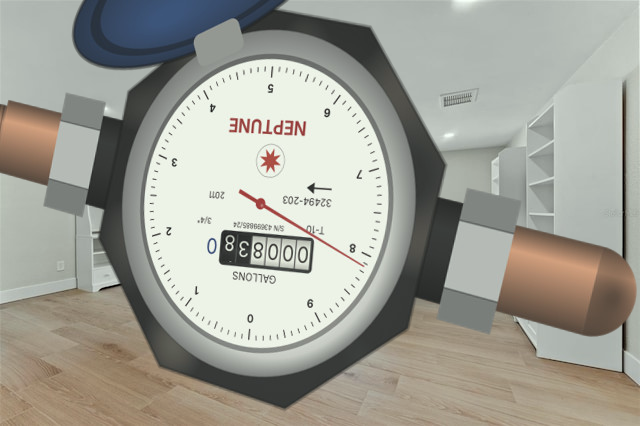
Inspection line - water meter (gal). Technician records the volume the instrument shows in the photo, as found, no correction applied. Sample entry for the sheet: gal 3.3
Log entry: gal 8378.1
